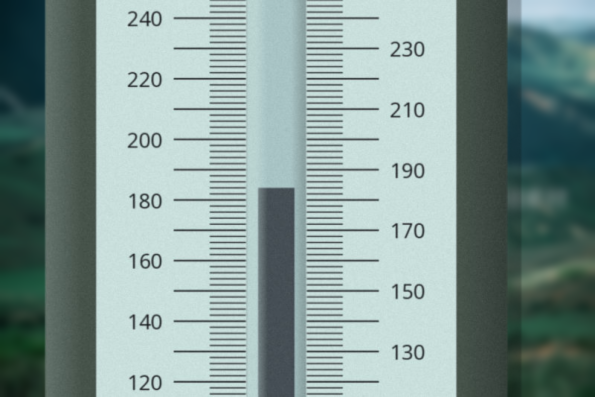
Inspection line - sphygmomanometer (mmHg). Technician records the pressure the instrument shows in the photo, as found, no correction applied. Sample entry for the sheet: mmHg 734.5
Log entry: mmHg 184
